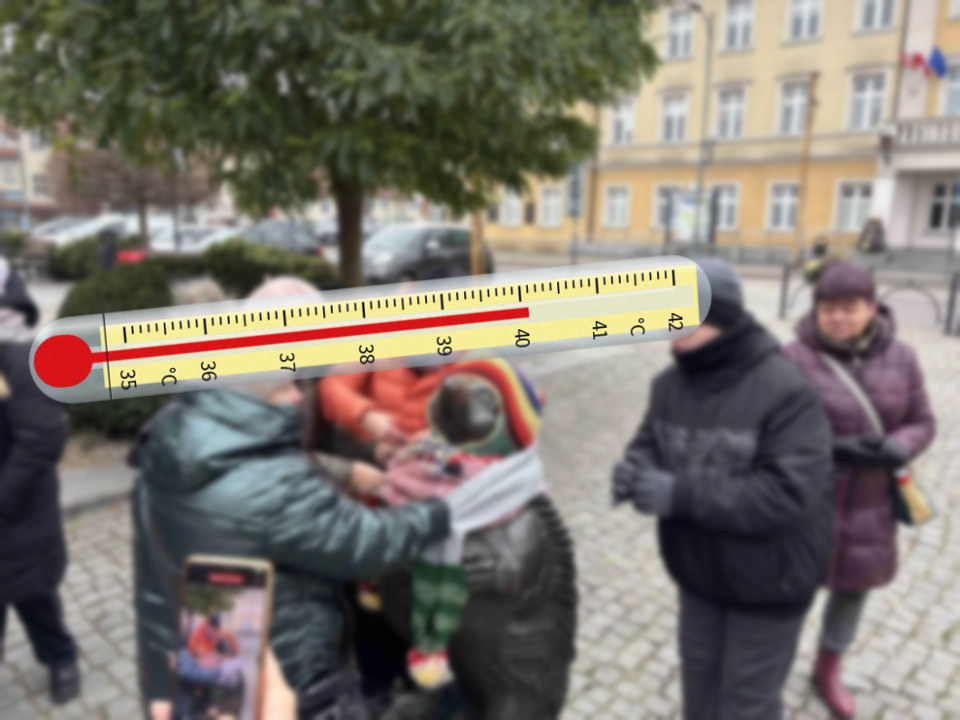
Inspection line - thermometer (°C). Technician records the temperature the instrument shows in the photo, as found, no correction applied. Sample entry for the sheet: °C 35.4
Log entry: °C 40.1
